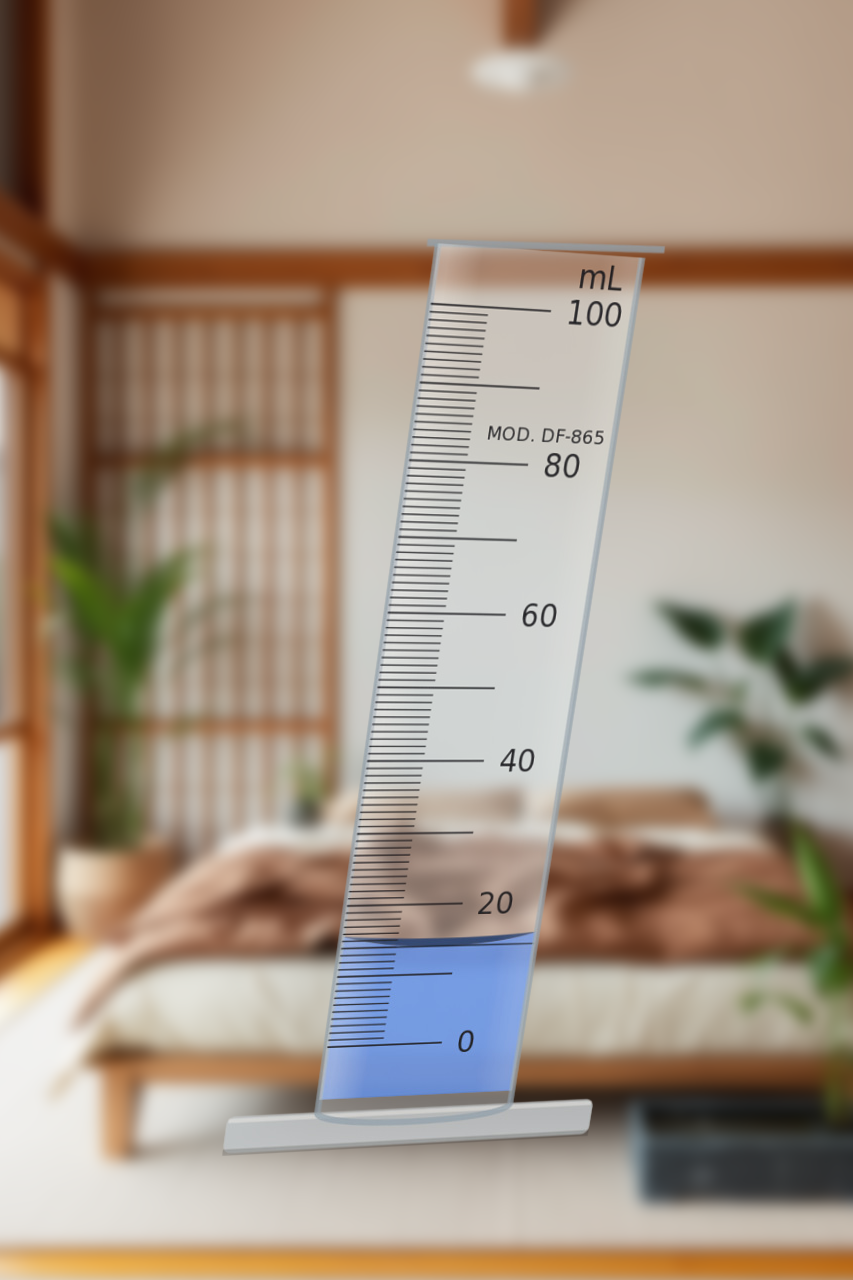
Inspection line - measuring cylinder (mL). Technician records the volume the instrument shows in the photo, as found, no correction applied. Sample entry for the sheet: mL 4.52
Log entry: mL 14
